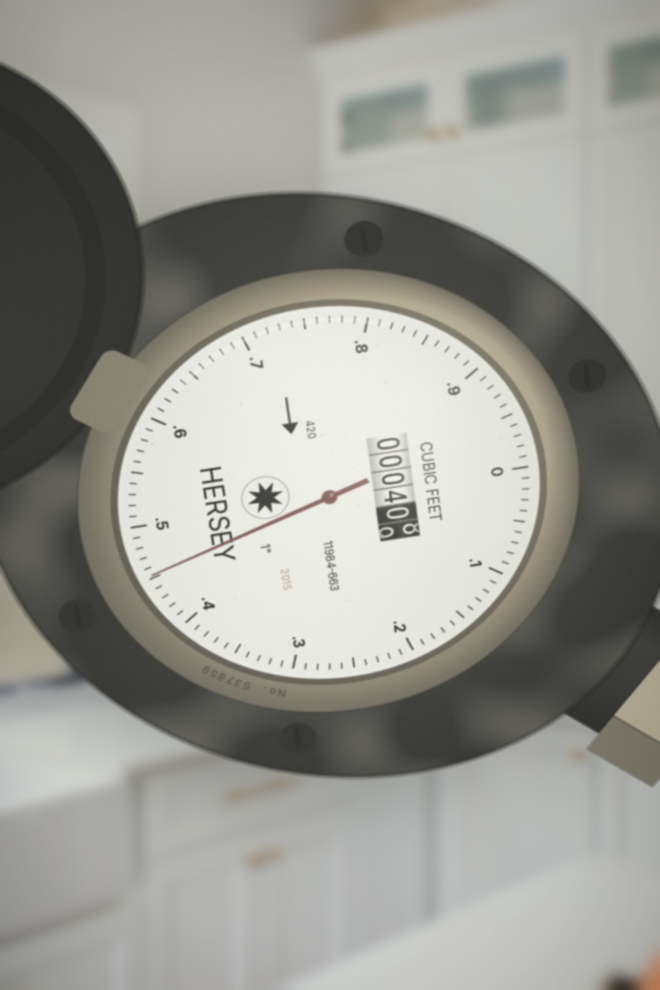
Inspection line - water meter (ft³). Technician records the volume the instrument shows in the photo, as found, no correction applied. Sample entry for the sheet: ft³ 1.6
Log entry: ft³ 408.45
